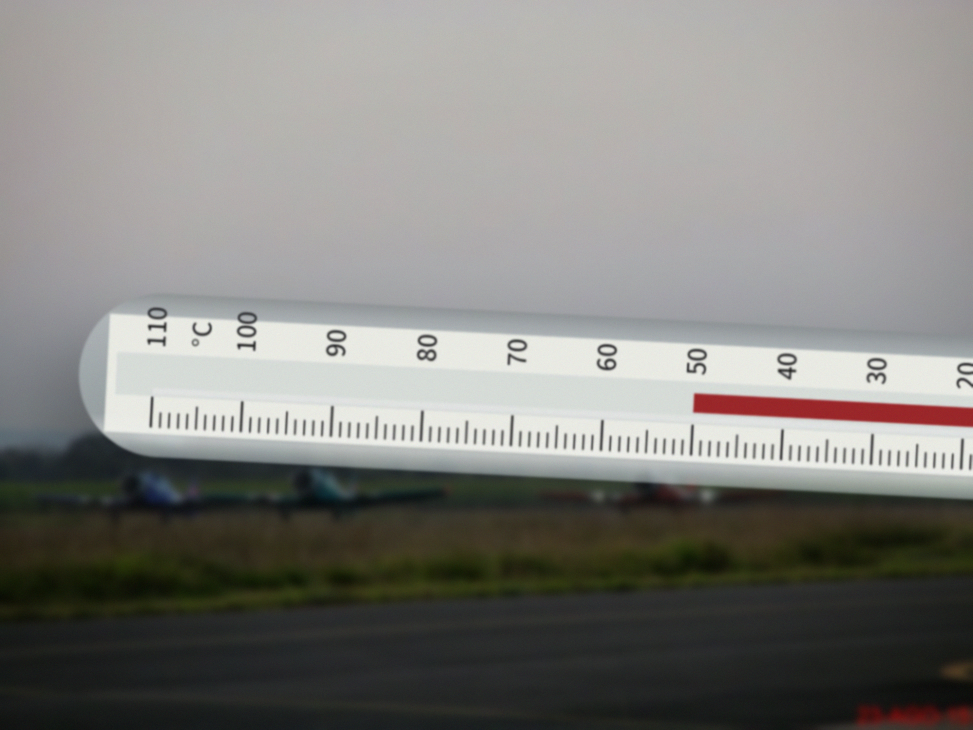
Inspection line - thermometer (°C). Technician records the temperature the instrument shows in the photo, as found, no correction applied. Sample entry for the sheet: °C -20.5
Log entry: °C 50
